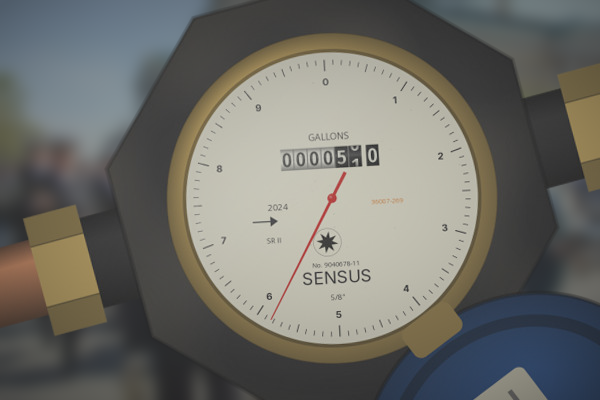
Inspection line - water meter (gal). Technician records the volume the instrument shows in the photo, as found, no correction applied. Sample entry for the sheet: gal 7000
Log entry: gal 505.8
